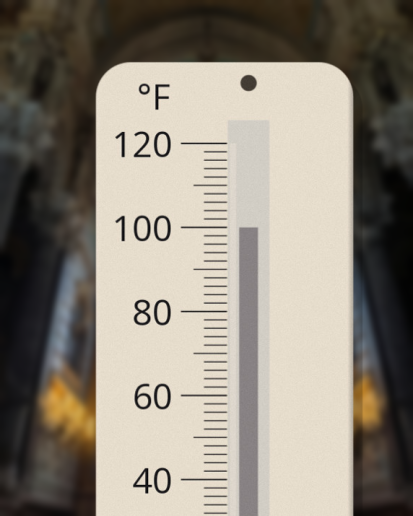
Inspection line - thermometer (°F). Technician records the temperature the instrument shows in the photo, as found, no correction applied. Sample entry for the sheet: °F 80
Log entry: °F 100
